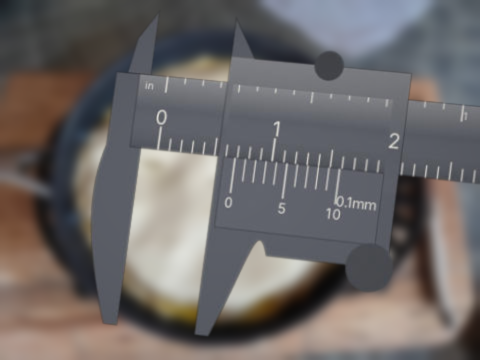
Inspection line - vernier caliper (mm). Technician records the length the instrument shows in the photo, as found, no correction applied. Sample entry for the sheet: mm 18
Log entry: mm 6.8
